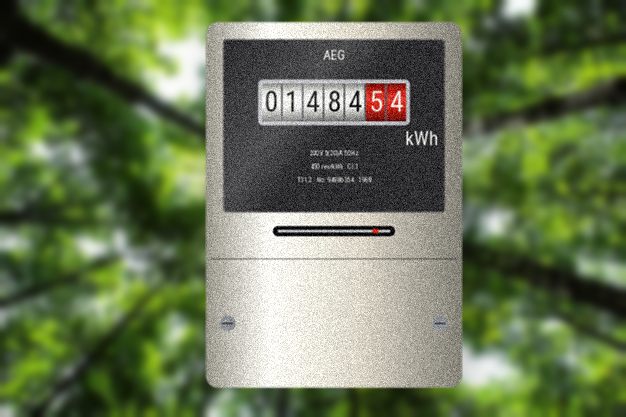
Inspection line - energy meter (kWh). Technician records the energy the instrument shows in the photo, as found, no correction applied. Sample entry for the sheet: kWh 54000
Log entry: kWh 1484.54
